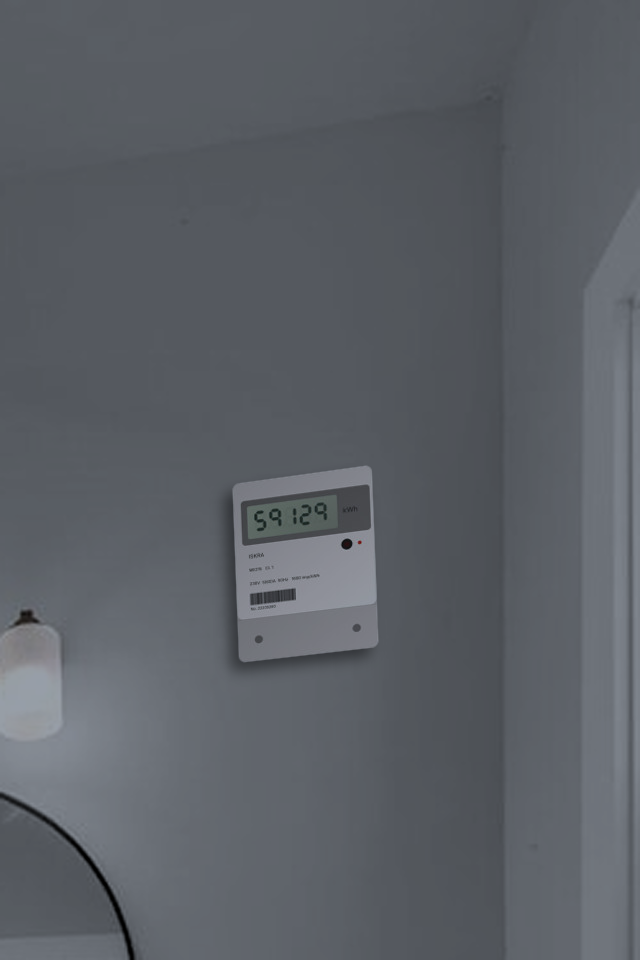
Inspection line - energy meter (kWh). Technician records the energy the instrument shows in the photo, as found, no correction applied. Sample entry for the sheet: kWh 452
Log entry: kWh 59129
